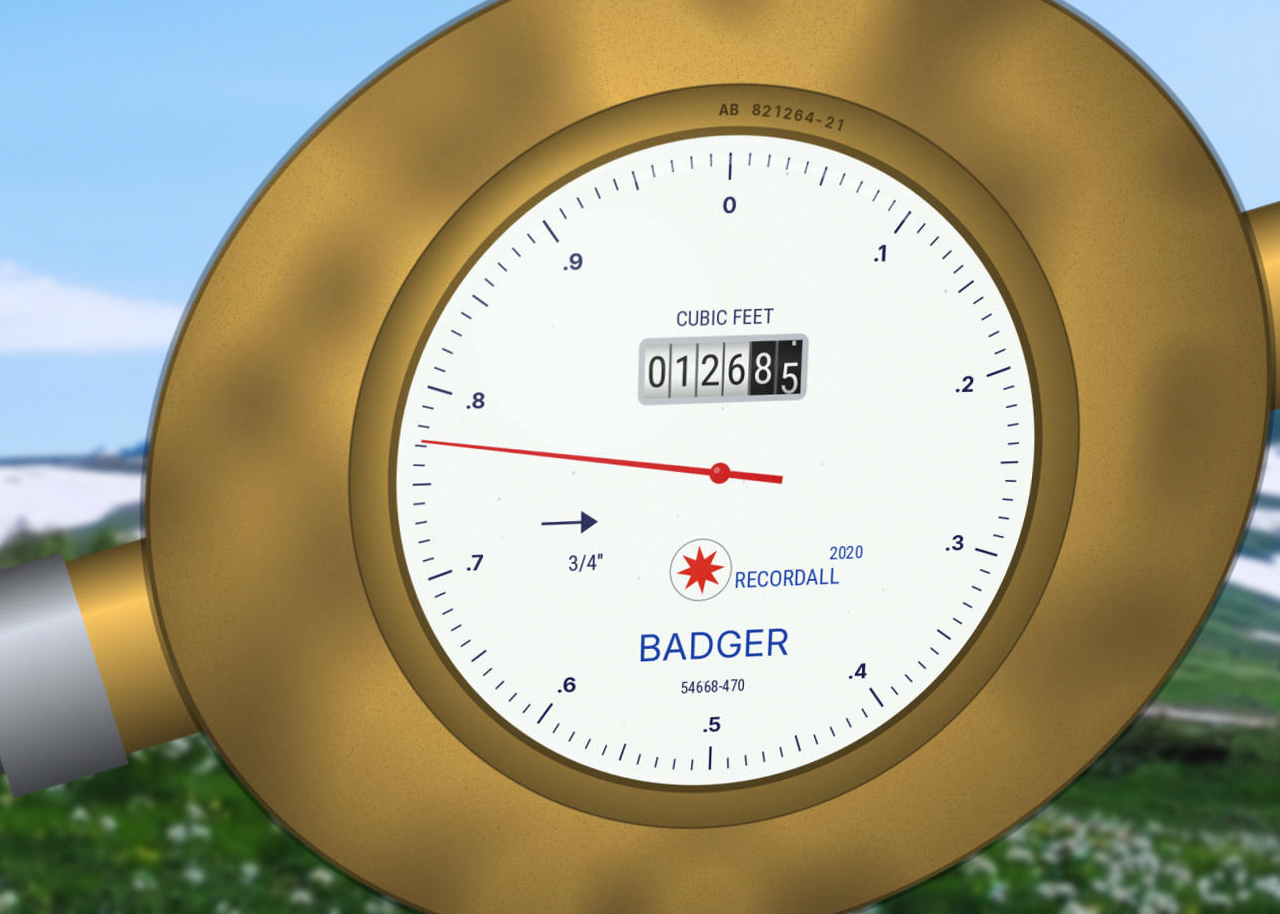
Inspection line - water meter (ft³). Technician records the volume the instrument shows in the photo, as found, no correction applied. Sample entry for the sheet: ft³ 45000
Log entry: ft³ 12684.77
